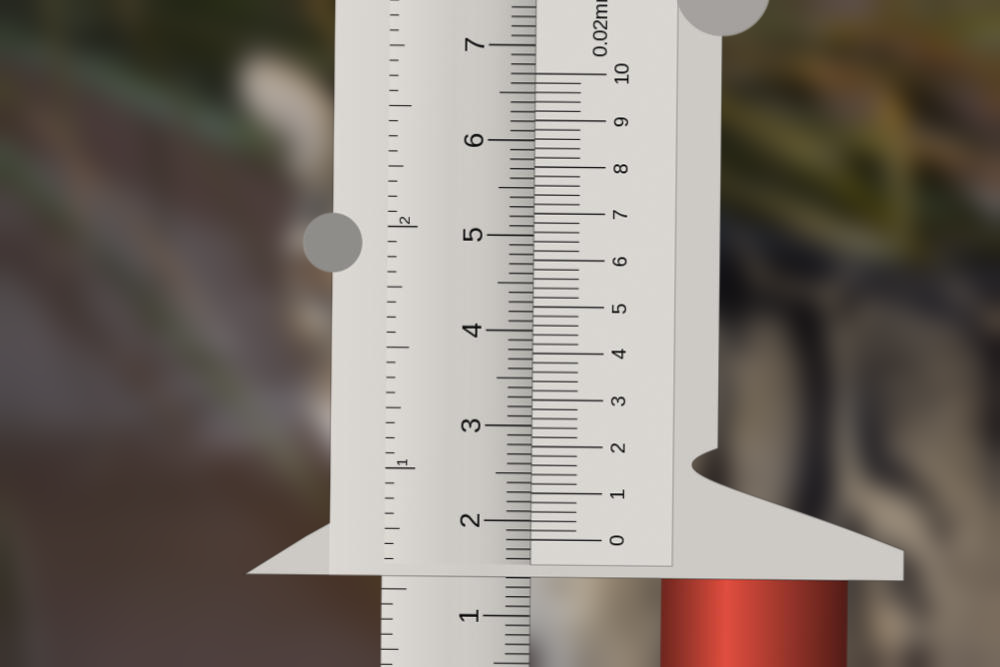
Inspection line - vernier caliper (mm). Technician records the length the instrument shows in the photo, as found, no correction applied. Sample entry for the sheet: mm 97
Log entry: mm 18.0
